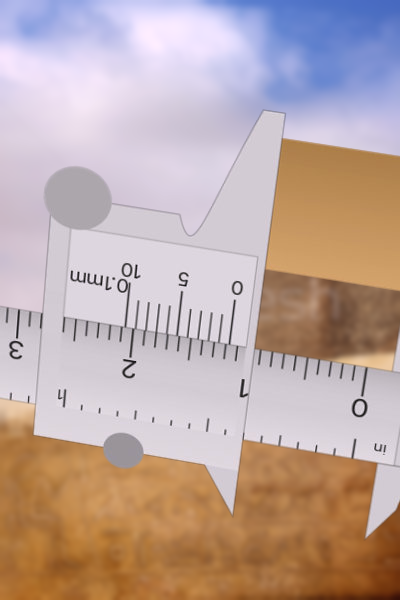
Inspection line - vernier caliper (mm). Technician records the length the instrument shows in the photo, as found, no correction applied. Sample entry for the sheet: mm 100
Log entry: mm 11.7
